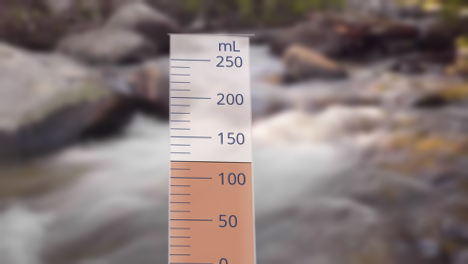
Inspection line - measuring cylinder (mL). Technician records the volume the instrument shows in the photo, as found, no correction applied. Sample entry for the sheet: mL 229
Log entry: mL 120
